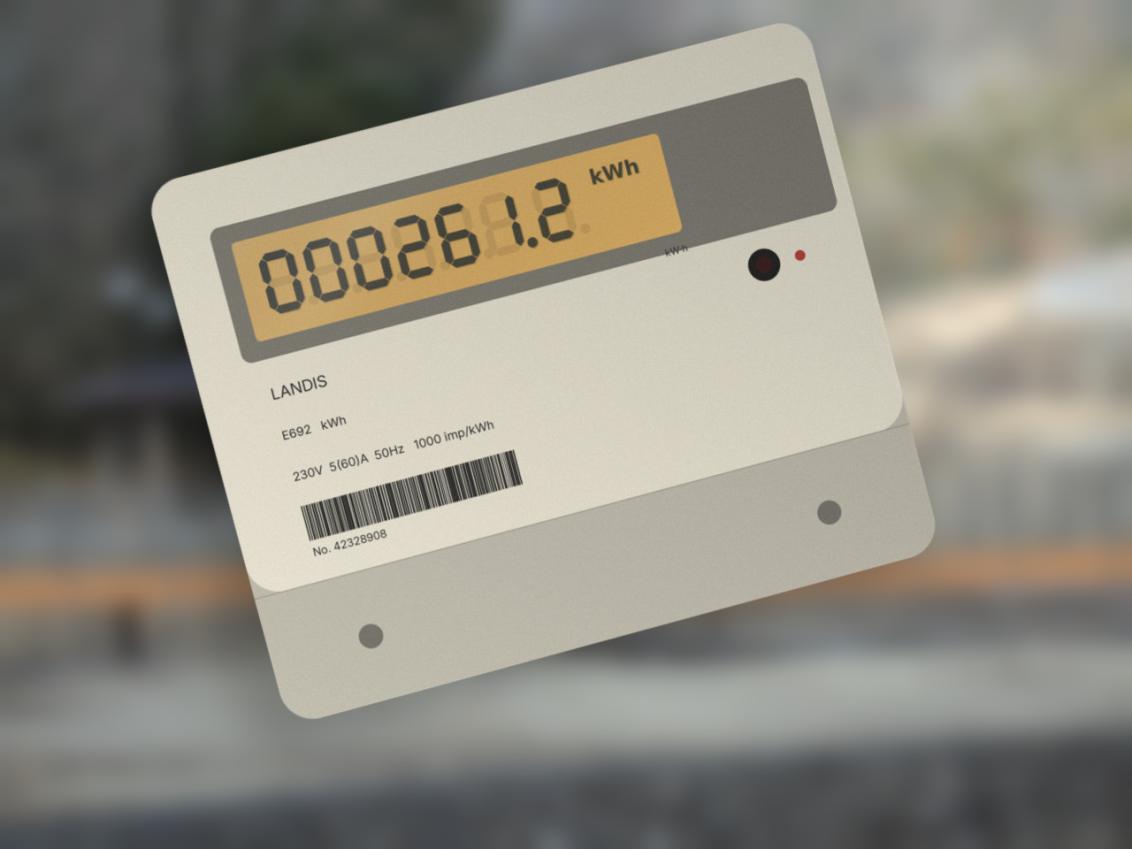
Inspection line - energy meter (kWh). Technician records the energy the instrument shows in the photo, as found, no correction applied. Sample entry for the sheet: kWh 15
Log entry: kWh 261.2
